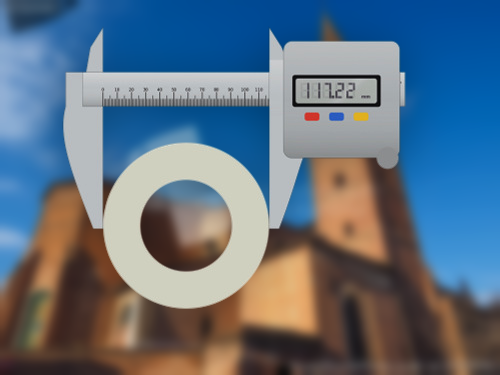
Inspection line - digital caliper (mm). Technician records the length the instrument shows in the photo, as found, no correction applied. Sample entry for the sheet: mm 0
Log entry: mm 117.22
